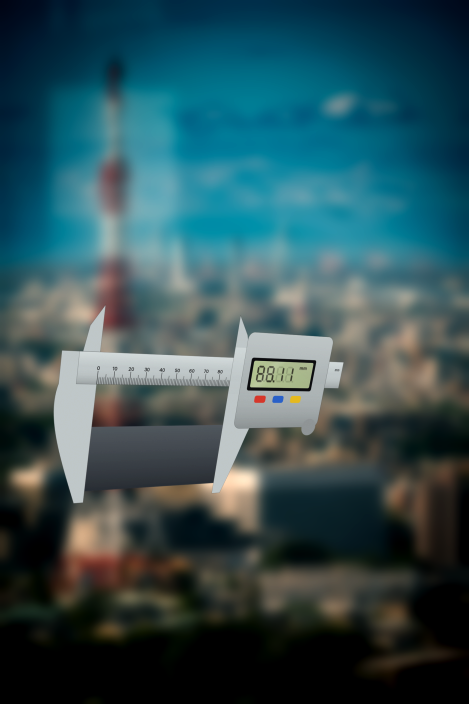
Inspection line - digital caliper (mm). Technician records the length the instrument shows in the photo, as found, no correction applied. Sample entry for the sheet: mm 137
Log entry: mm 88.11
